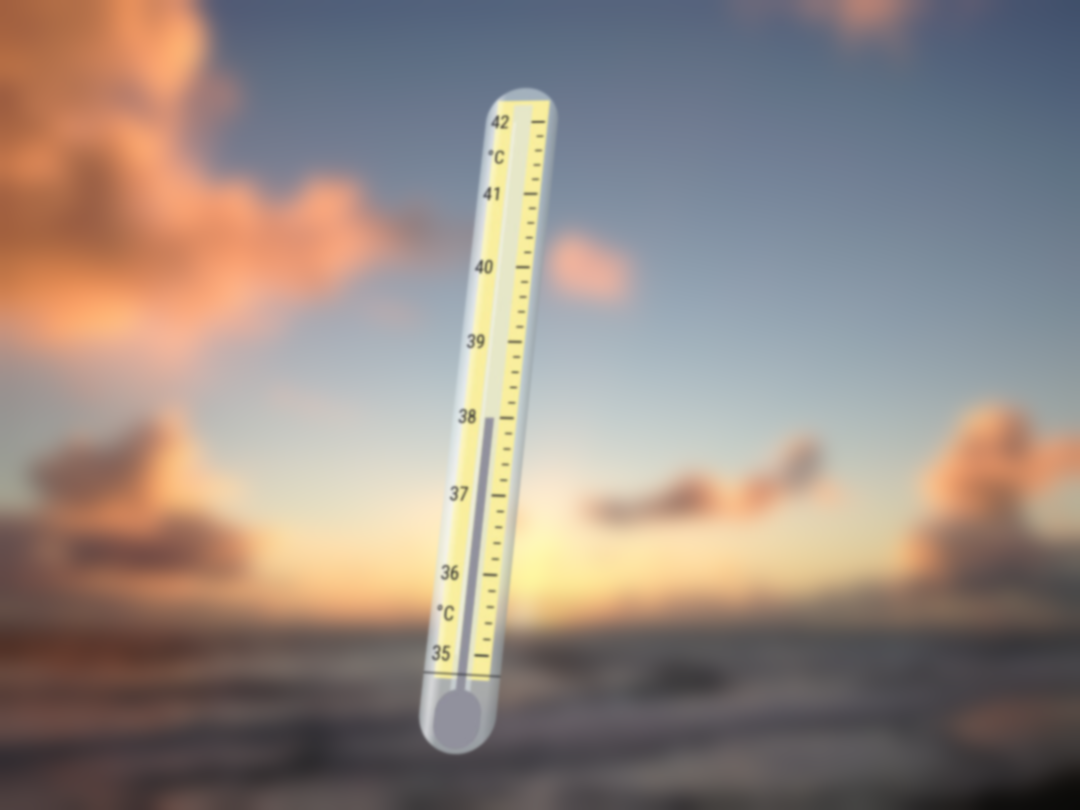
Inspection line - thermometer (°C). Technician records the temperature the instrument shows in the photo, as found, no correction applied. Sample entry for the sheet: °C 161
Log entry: °C 38
